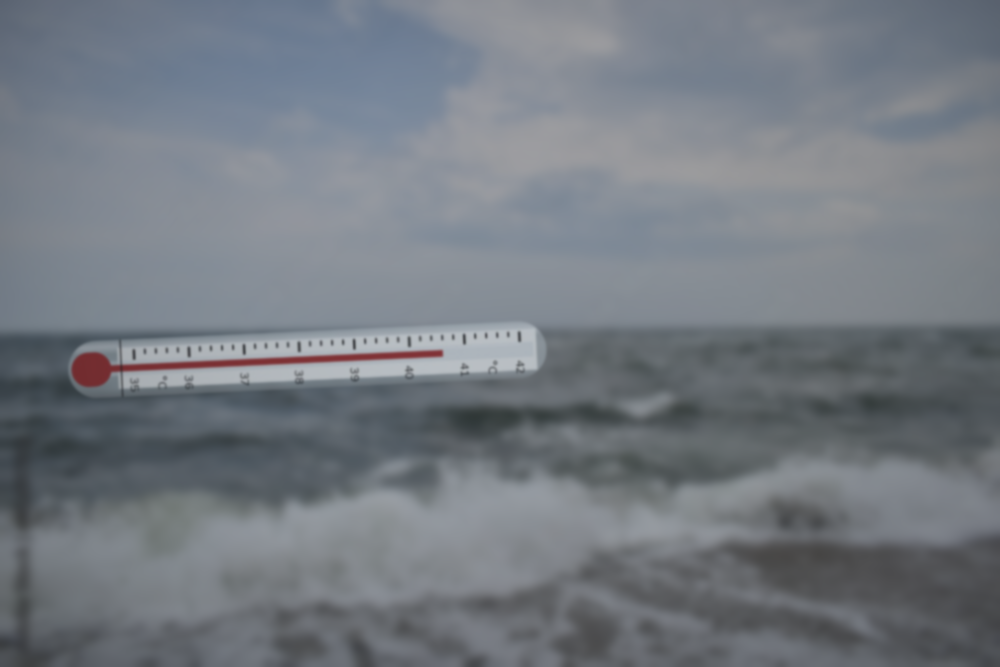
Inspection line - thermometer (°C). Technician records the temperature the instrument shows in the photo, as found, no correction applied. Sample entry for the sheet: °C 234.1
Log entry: °C 40.6
